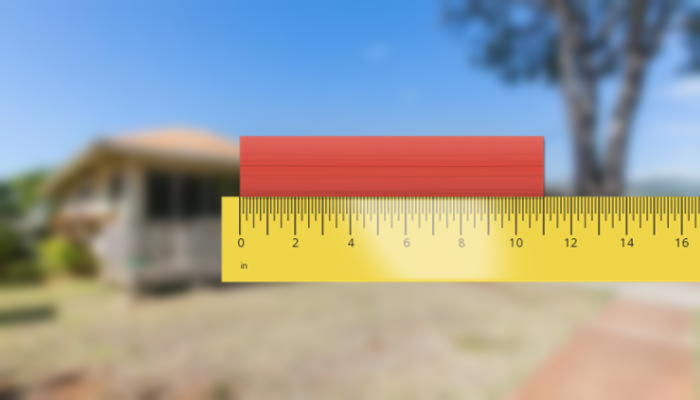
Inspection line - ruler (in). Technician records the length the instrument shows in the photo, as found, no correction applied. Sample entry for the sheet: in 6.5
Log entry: in 11
